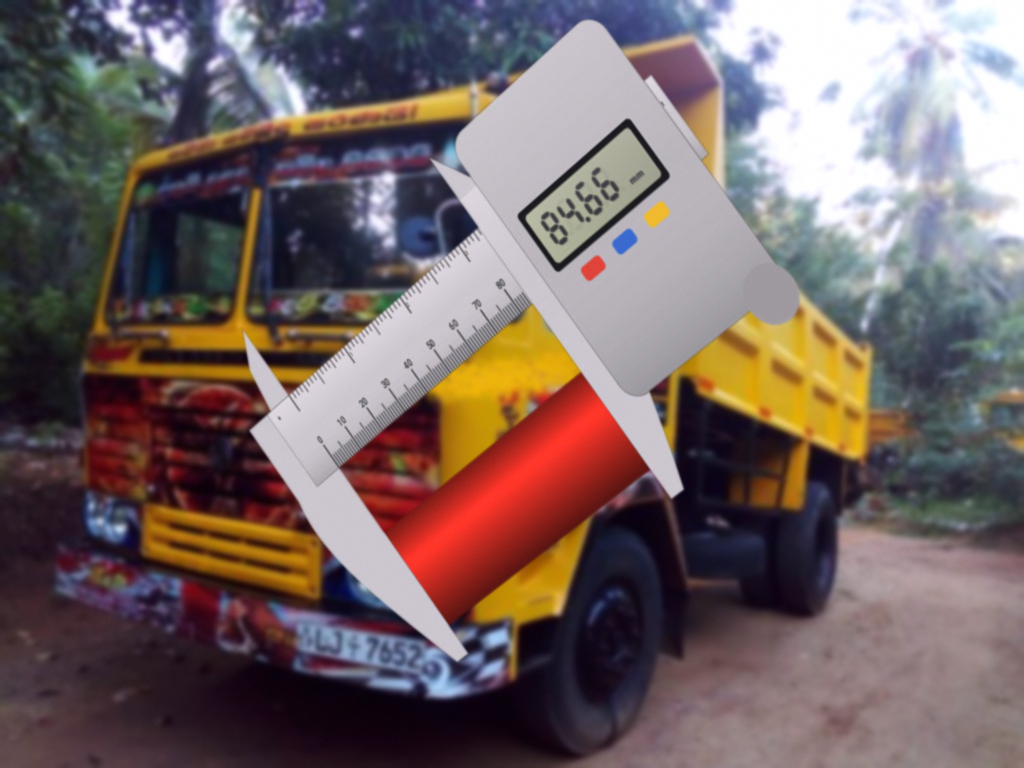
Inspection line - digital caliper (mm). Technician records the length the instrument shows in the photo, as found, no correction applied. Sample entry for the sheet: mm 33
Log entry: mm 84.66
